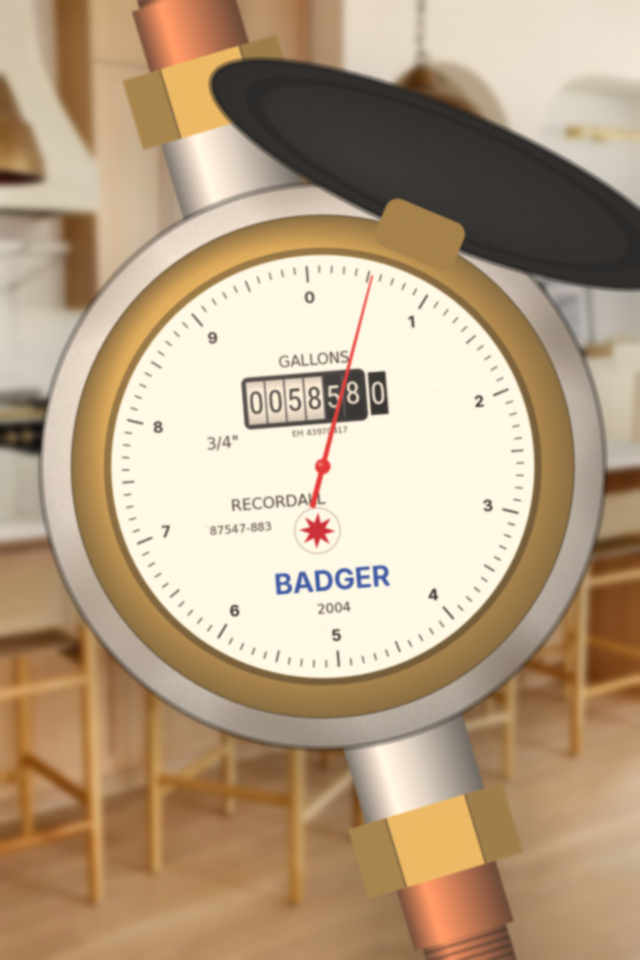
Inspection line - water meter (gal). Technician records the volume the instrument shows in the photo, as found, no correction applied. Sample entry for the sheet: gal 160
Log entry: gal 58580.5
